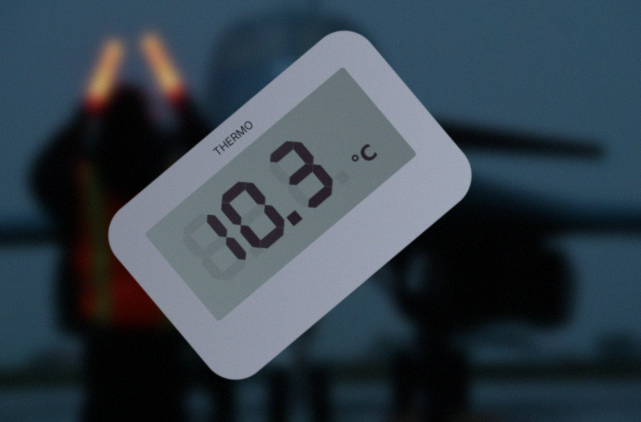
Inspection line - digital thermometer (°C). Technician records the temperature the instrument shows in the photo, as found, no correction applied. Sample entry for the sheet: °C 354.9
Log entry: °C 10.3
